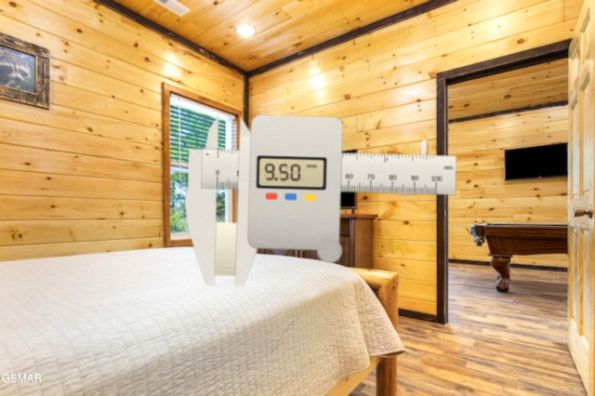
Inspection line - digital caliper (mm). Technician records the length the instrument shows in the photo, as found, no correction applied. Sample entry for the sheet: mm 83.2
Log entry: mm 9.50
